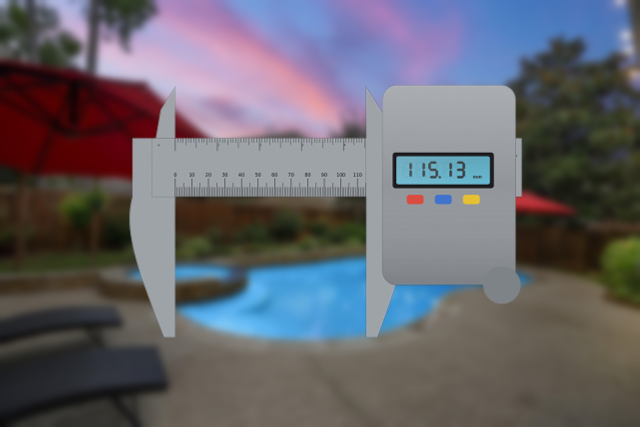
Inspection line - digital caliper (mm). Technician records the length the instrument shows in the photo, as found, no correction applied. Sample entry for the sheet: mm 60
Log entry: mm 115.13
